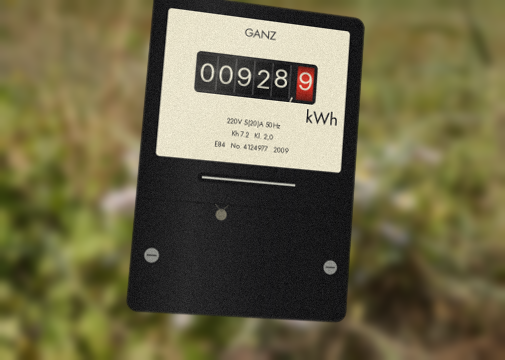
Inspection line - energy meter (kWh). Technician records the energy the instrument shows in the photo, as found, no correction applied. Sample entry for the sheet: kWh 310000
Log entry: kWh 928.9
